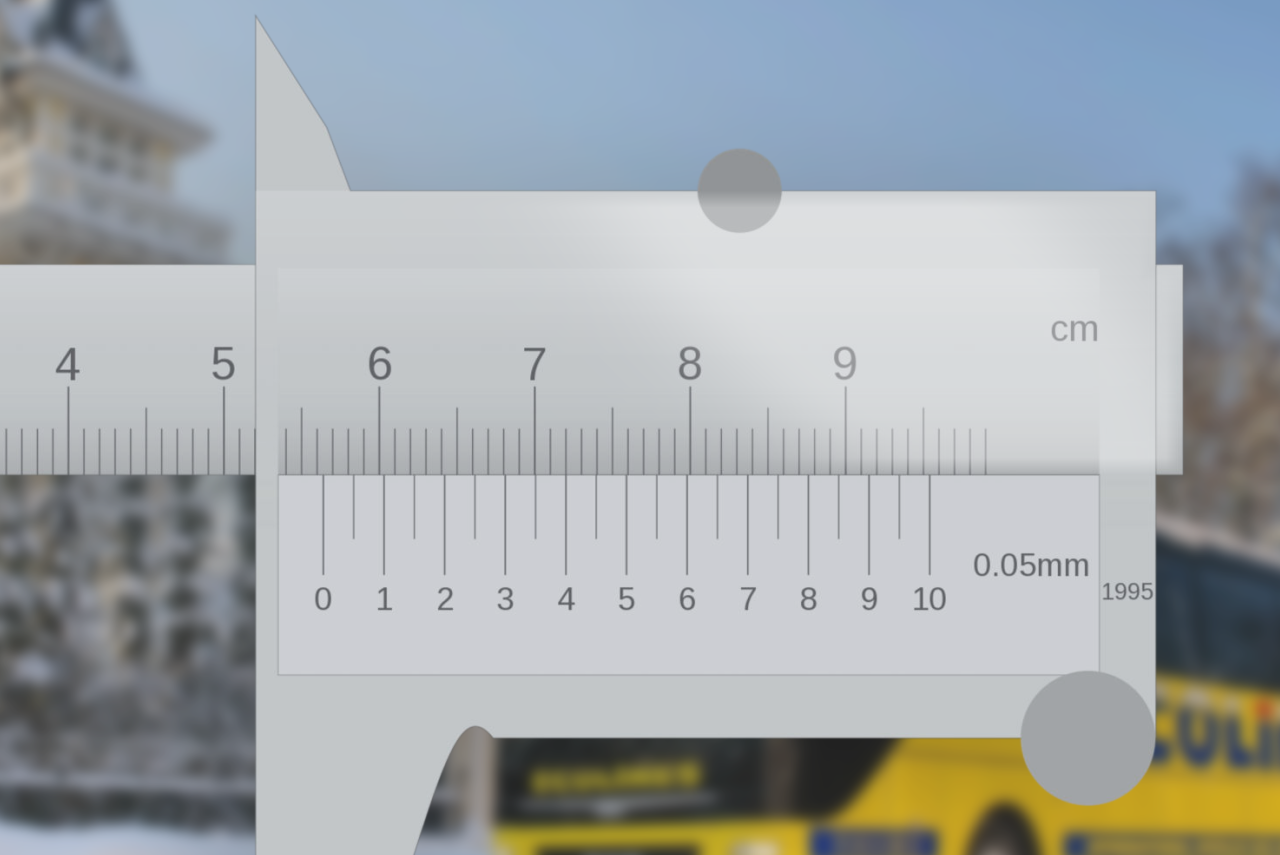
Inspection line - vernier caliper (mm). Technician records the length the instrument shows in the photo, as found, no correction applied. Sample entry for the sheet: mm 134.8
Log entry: mm 56.4
